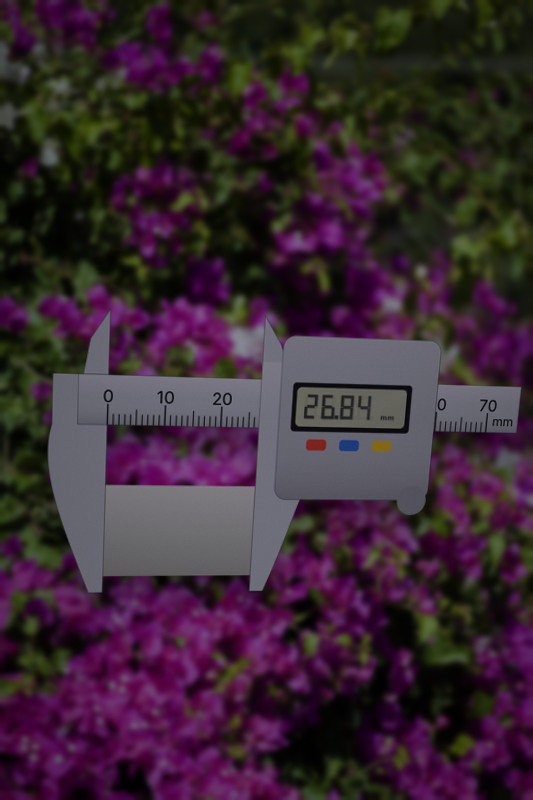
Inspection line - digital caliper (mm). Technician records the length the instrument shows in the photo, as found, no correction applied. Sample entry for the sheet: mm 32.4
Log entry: mm 26.84
